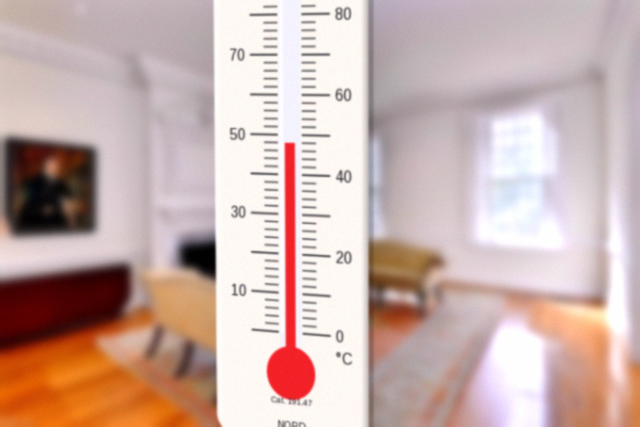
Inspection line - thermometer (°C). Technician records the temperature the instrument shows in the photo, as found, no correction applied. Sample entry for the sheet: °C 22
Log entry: °C 48
